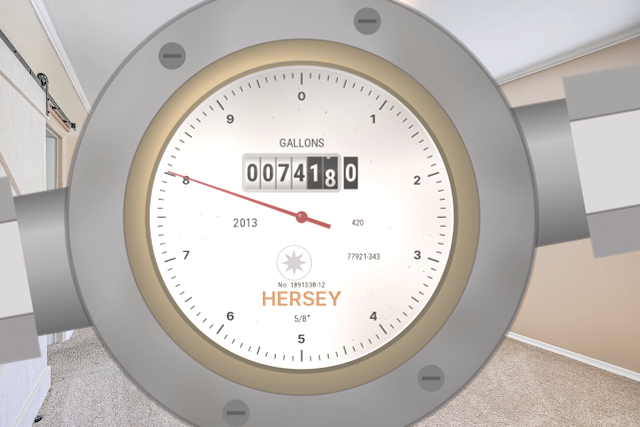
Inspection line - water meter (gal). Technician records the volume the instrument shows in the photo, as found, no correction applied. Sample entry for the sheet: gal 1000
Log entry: gal 74178.0
